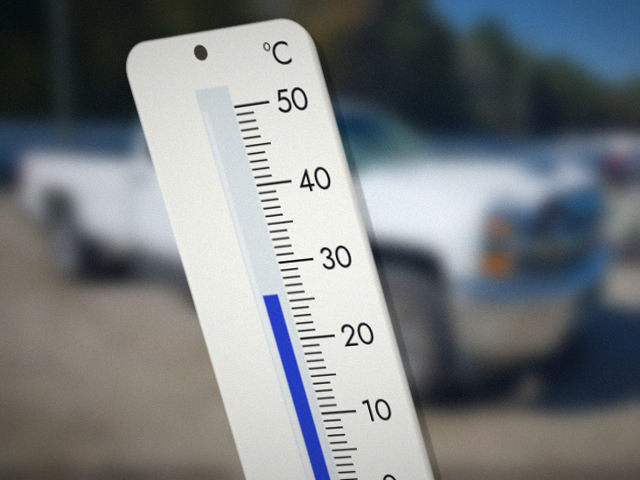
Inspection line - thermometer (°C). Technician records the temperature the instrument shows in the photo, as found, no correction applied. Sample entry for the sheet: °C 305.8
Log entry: °C 26
